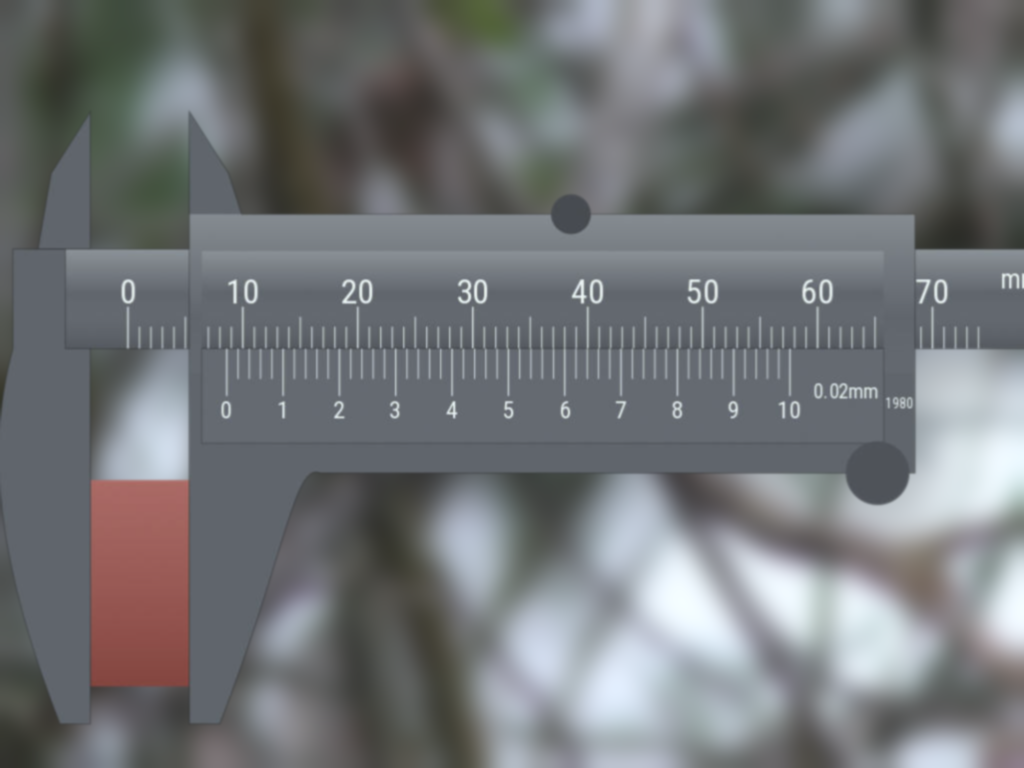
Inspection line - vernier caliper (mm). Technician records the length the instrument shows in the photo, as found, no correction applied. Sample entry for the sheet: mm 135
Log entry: mm 8.6
